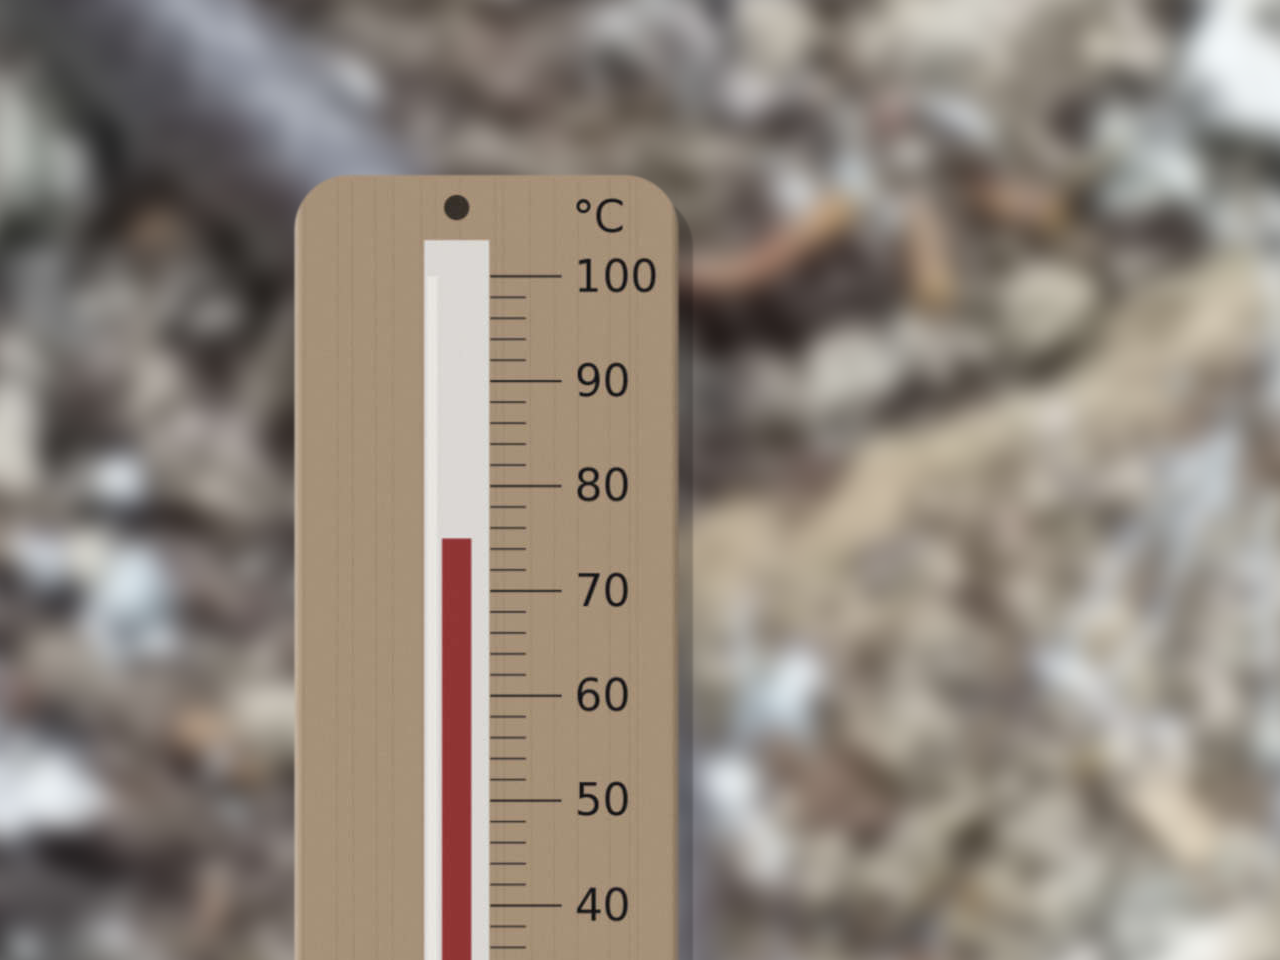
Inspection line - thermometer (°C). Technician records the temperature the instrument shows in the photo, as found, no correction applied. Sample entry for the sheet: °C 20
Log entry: °C 75
